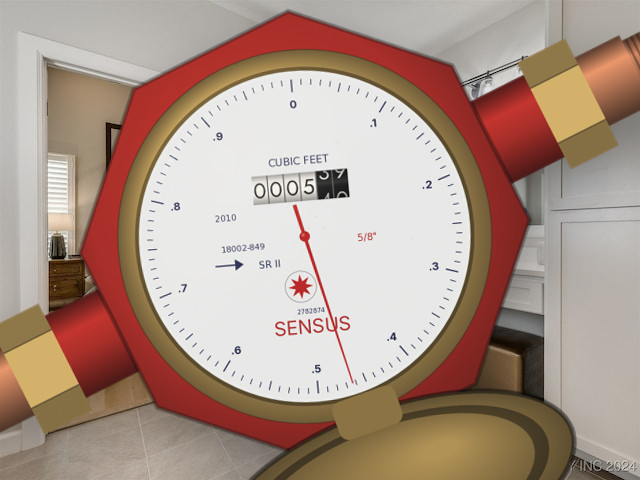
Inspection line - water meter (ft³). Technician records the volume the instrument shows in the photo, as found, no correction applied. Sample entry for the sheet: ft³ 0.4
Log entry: ft³ 539.46
